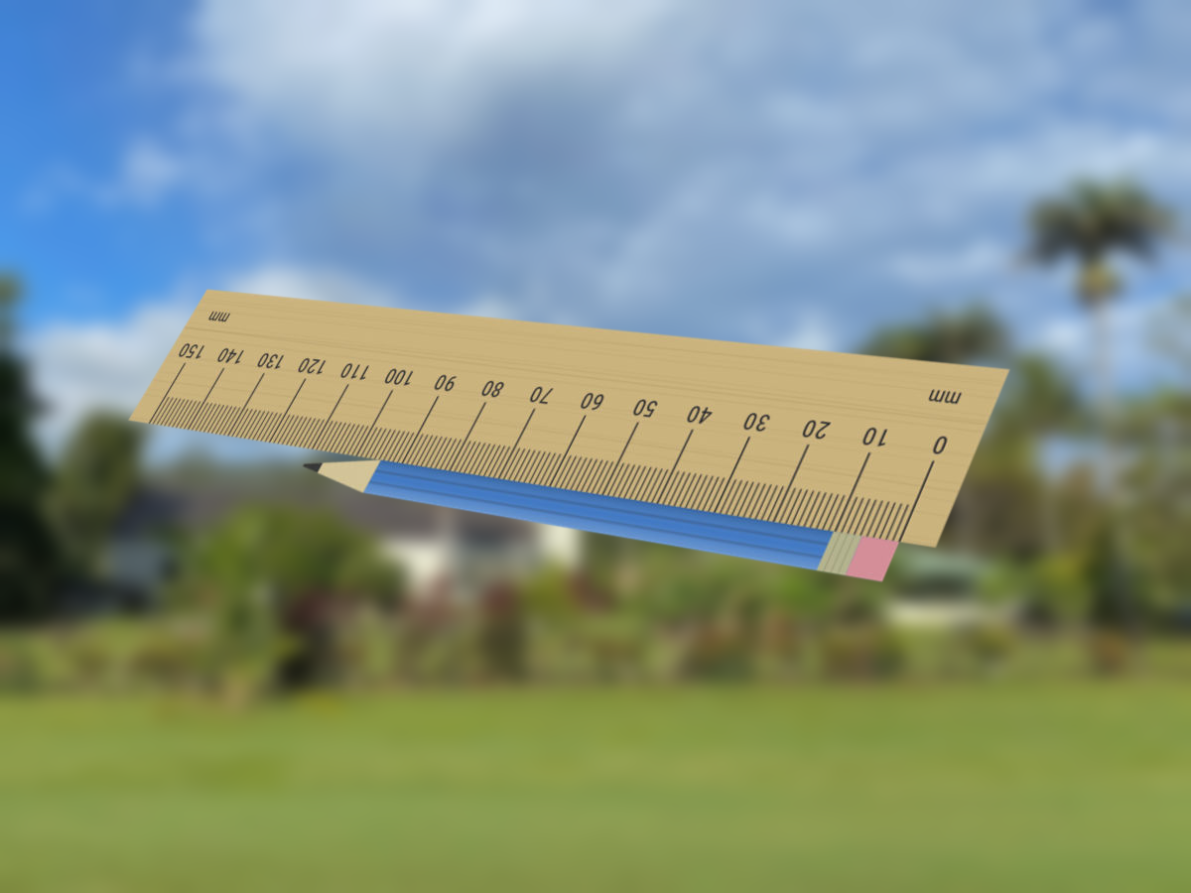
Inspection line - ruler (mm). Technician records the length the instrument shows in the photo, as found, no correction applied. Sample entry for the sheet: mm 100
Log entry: mm 110
